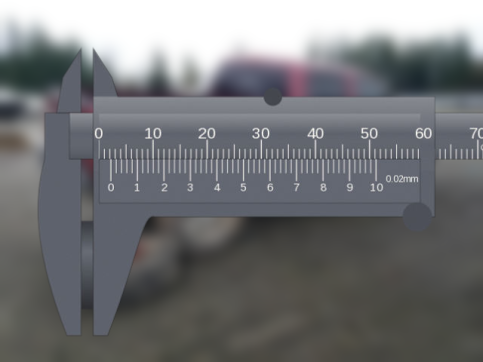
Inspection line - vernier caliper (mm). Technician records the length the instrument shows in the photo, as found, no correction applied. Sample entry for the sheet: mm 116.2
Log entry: mm 2.2
